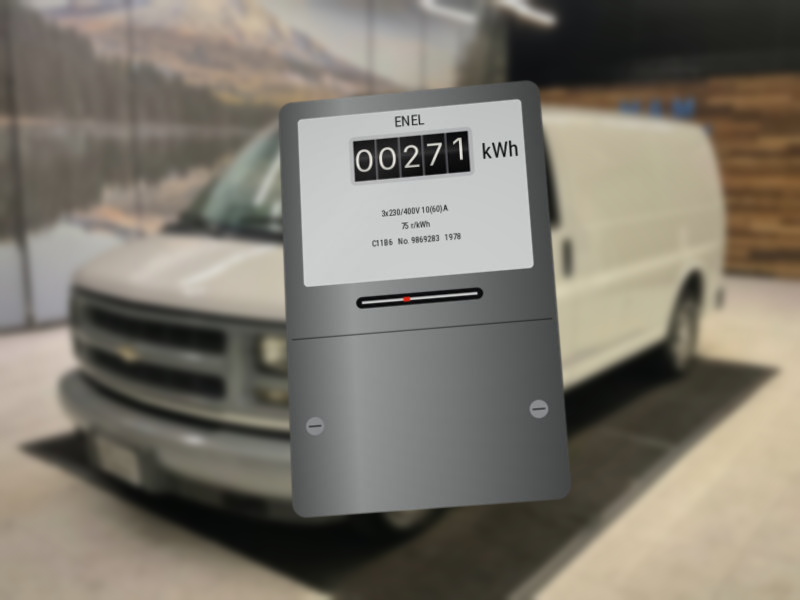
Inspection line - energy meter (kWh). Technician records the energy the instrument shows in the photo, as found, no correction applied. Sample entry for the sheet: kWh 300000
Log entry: kWh 271
